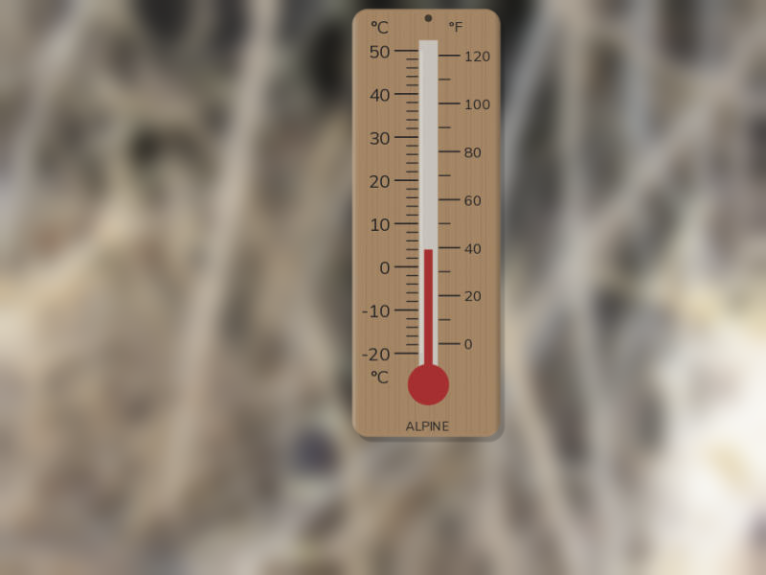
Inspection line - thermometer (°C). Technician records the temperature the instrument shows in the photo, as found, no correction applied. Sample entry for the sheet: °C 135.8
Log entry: °C 4
